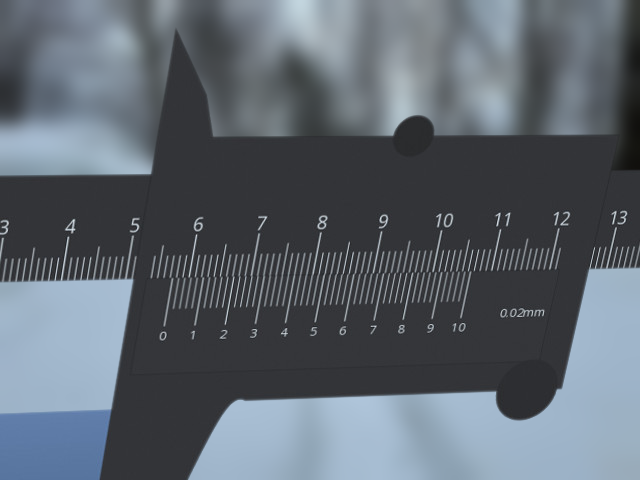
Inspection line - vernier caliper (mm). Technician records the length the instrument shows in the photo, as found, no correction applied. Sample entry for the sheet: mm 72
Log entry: mm 57.4
